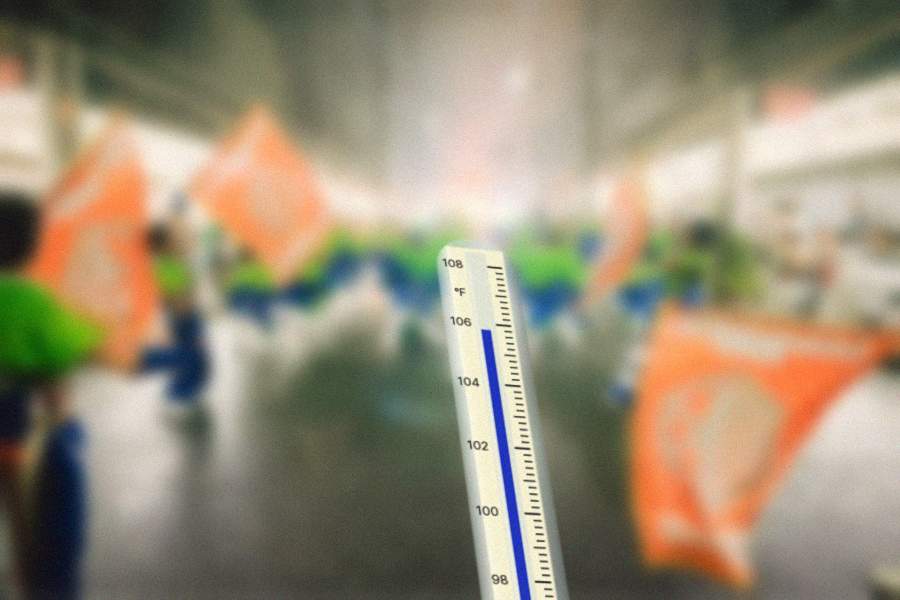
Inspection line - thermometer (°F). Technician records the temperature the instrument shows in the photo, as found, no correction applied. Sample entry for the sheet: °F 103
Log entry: °F 105.8
